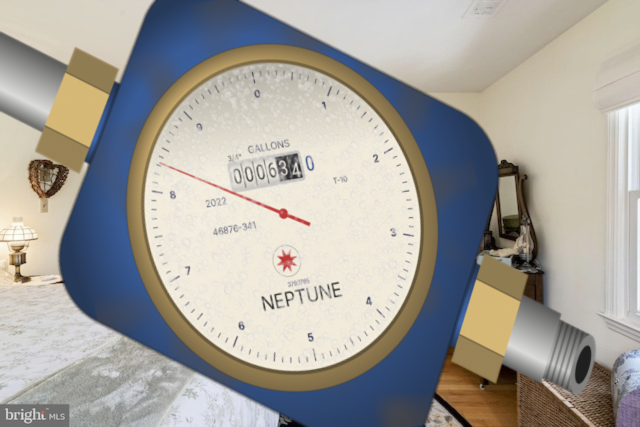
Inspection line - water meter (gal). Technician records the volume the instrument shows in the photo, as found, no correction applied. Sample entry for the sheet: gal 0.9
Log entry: gal 6338.3
